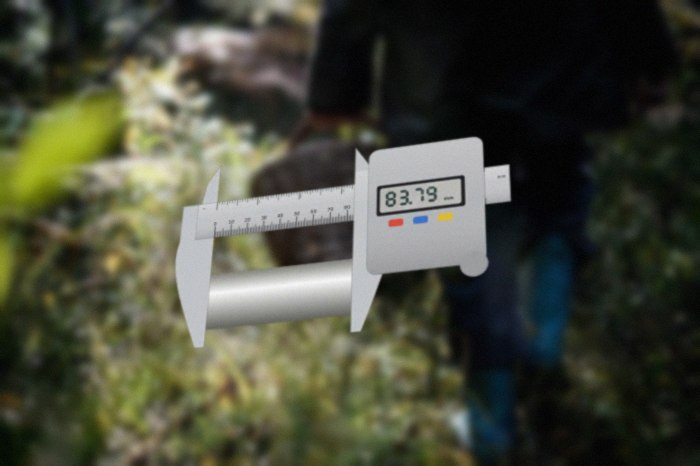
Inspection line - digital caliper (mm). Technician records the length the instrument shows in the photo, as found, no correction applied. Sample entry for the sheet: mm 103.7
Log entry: mm 83.79
